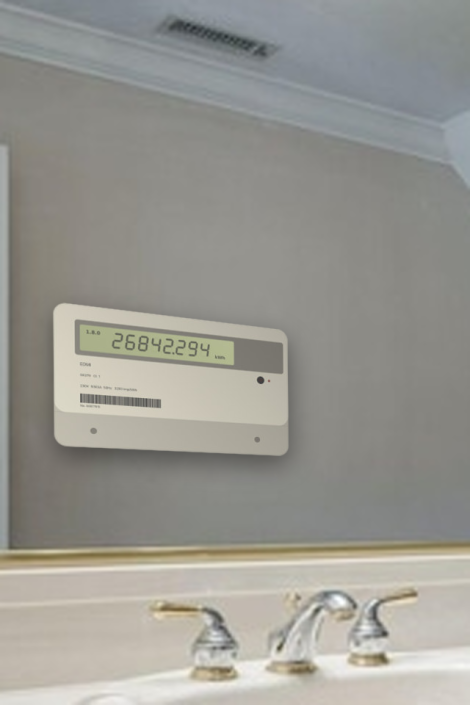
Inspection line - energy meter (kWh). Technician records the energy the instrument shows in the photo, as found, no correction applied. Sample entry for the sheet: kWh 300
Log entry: kWh 26842.294
